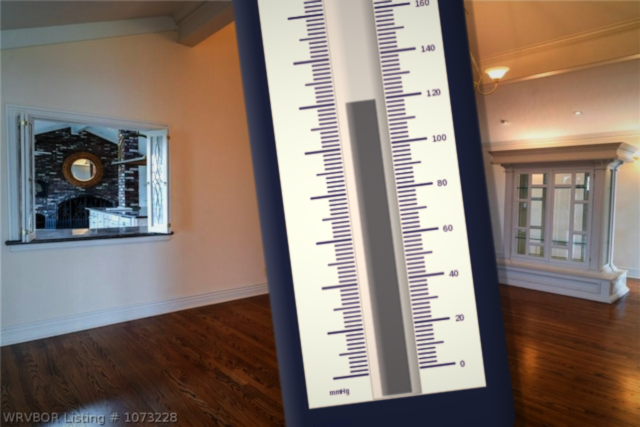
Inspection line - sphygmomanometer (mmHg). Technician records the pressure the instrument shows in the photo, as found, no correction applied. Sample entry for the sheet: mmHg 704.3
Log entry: mmHg 120
